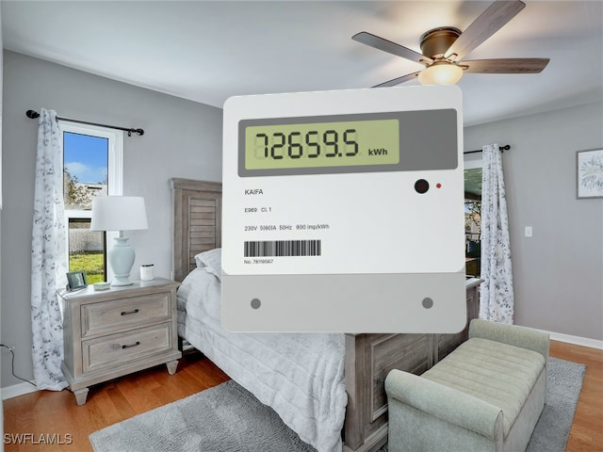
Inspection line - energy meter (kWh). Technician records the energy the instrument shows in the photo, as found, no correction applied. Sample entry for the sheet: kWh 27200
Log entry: kWh 72659.5
